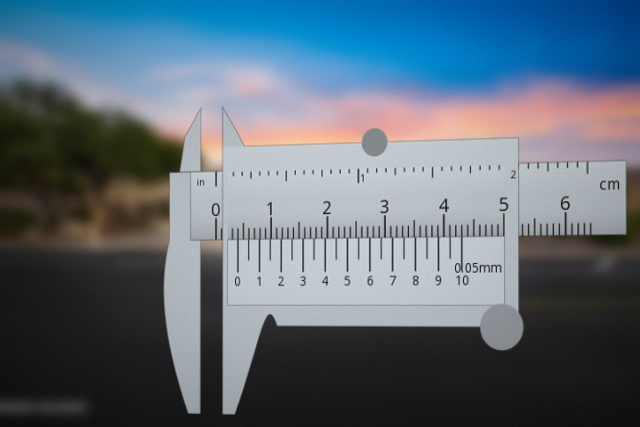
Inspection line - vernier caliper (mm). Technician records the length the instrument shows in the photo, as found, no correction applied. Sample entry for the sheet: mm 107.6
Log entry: mm 4.0
